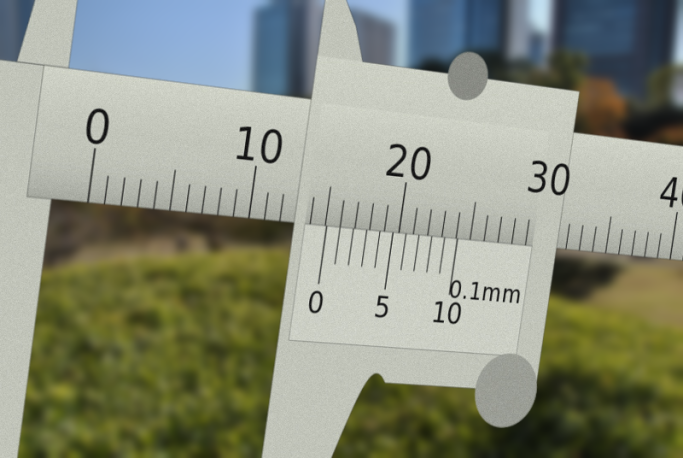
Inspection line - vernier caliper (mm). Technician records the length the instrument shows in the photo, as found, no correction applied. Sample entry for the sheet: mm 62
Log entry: mm 15.1
